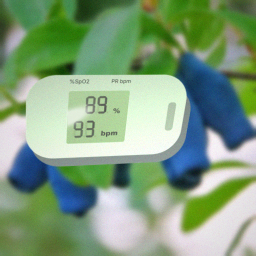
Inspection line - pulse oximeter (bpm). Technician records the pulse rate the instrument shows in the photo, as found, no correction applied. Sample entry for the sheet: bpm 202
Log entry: bpm 93
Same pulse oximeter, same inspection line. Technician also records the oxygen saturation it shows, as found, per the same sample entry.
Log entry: % 89
